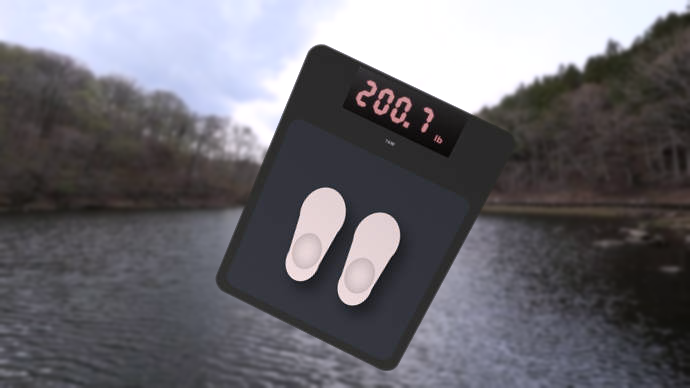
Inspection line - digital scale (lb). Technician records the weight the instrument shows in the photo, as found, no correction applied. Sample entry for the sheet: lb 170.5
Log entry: lb 200.7
